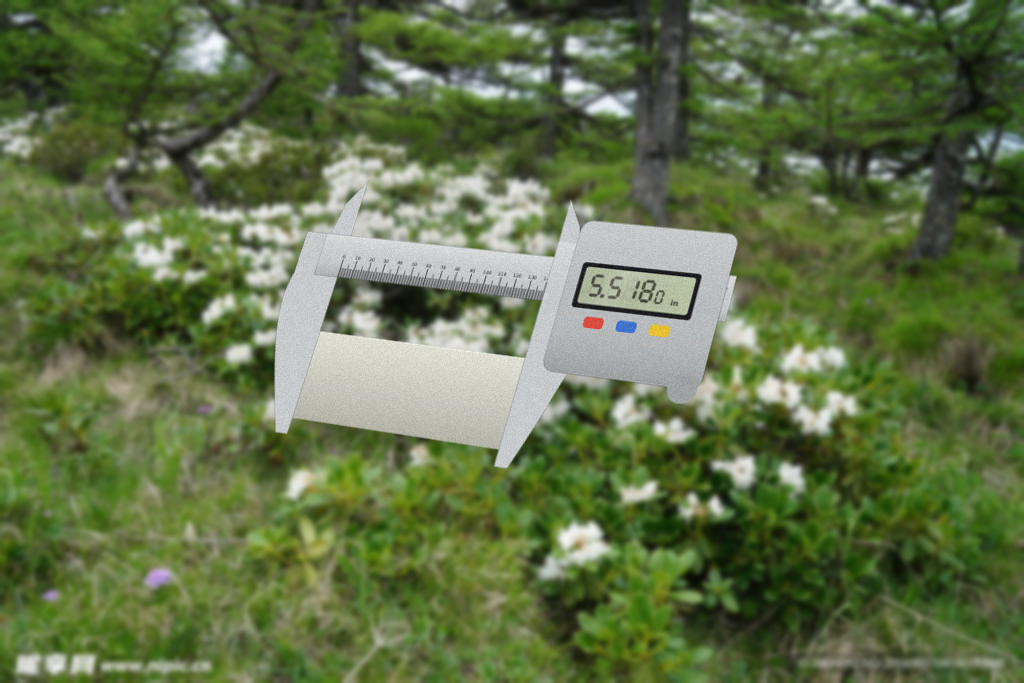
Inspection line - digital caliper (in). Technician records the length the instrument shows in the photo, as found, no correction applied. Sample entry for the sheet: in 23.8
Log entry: in 5.5180
